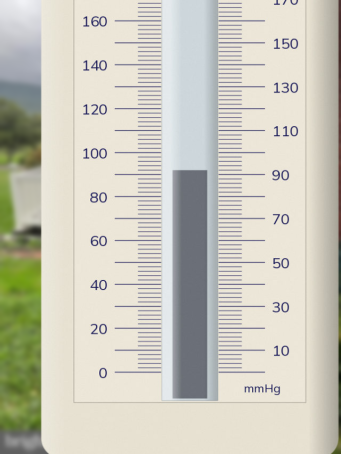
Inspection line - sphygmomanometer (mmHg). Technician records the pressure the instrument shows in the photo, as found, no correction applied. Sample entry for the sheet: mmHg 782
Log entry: mmHg 92
